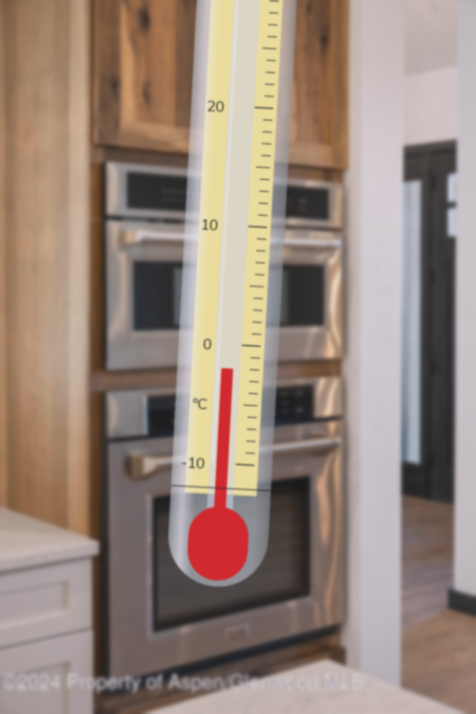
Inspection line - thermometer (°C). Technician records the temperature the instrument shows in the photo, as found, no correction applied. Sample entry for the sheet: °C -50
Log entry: °C -2
